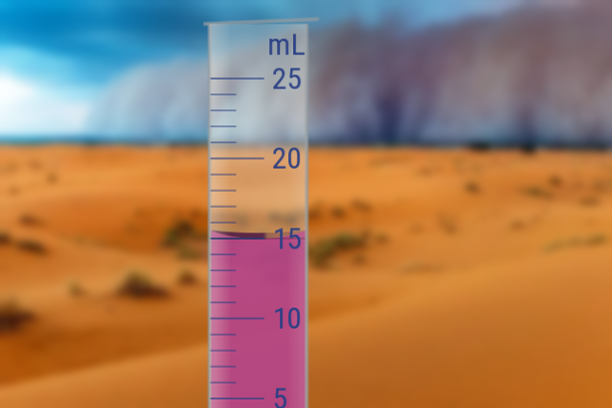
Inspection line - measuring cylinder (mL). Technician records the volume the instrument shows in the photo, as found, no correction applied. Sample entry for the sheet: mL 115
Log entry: mL 15
